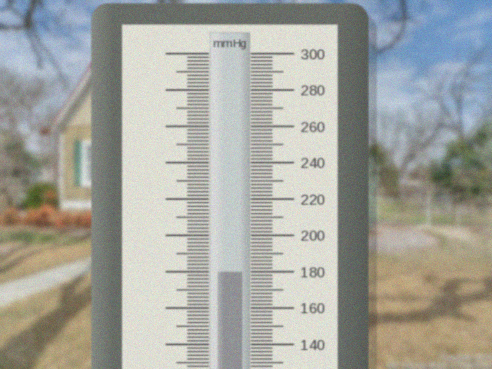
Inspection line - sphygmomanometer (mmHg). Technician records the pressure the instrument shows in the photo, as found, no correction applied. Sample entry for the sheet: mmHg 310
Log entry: mmHg 180
